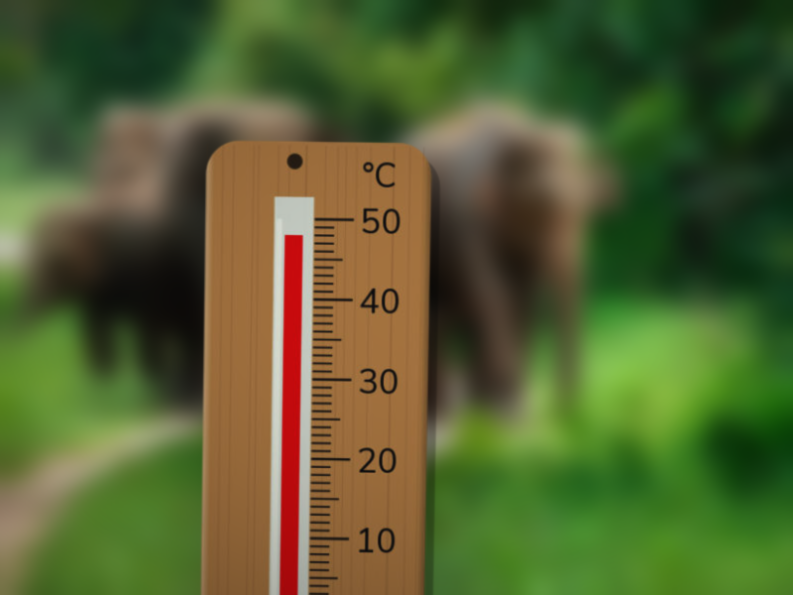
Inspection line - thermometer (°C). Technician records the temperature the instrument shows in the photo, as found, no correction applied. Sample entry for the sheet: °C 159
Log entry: °C 48
